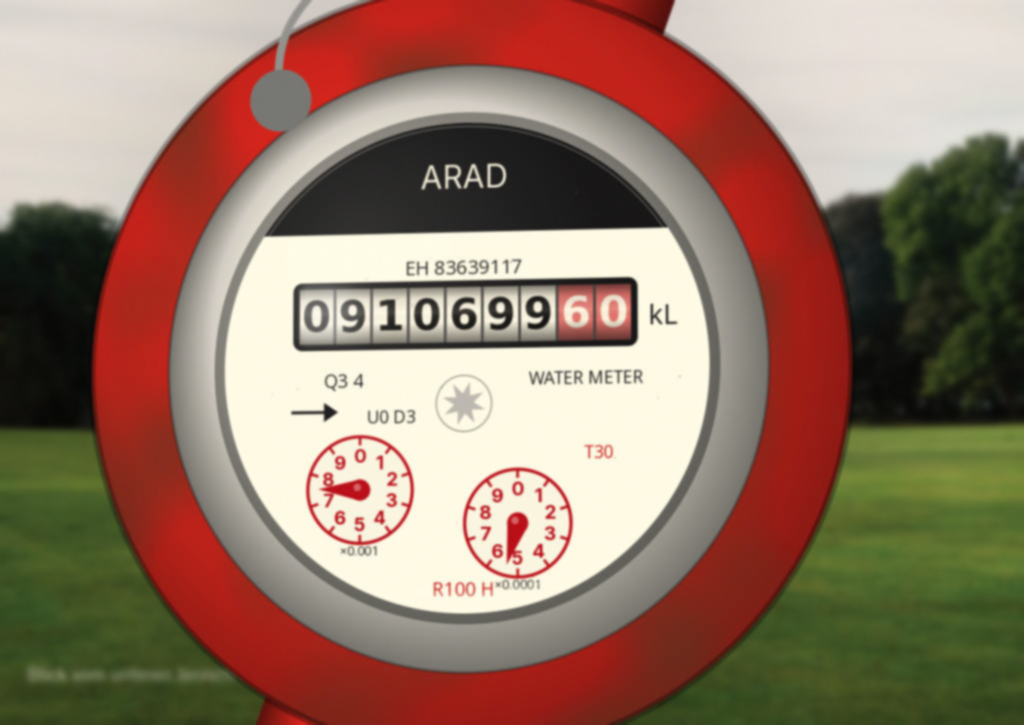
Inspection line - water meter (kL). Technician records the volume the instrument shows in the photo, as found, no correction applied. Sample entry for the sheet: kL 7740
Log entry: kL 910699.6075
